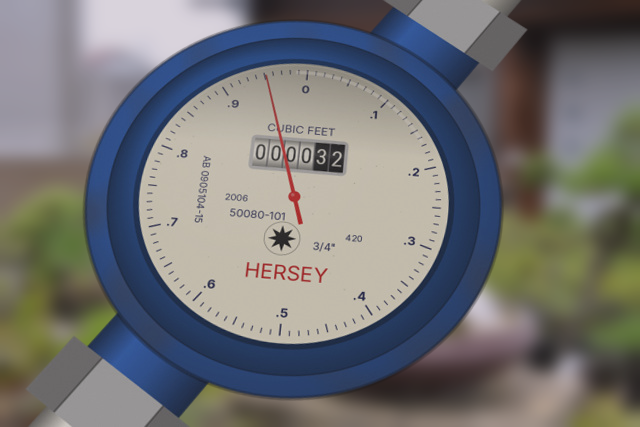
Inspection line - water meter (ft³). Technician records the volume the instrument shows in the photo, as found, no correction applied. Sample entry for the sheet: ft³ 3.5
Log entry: ft³ 31.95
